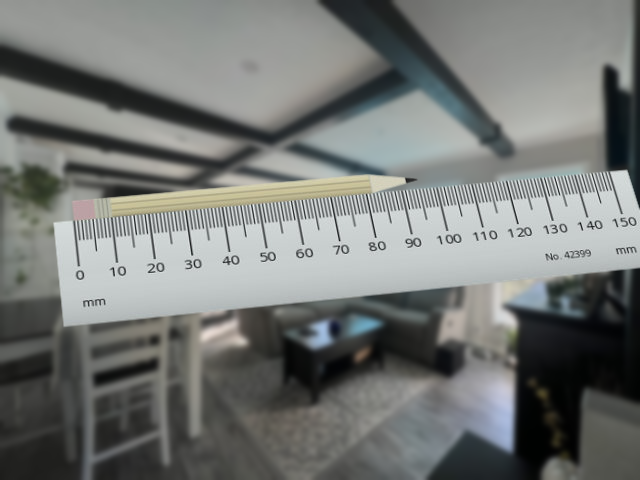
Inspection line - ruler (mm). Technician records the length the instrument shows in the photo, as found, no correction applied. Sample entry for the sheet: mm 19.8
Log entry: mm 95
